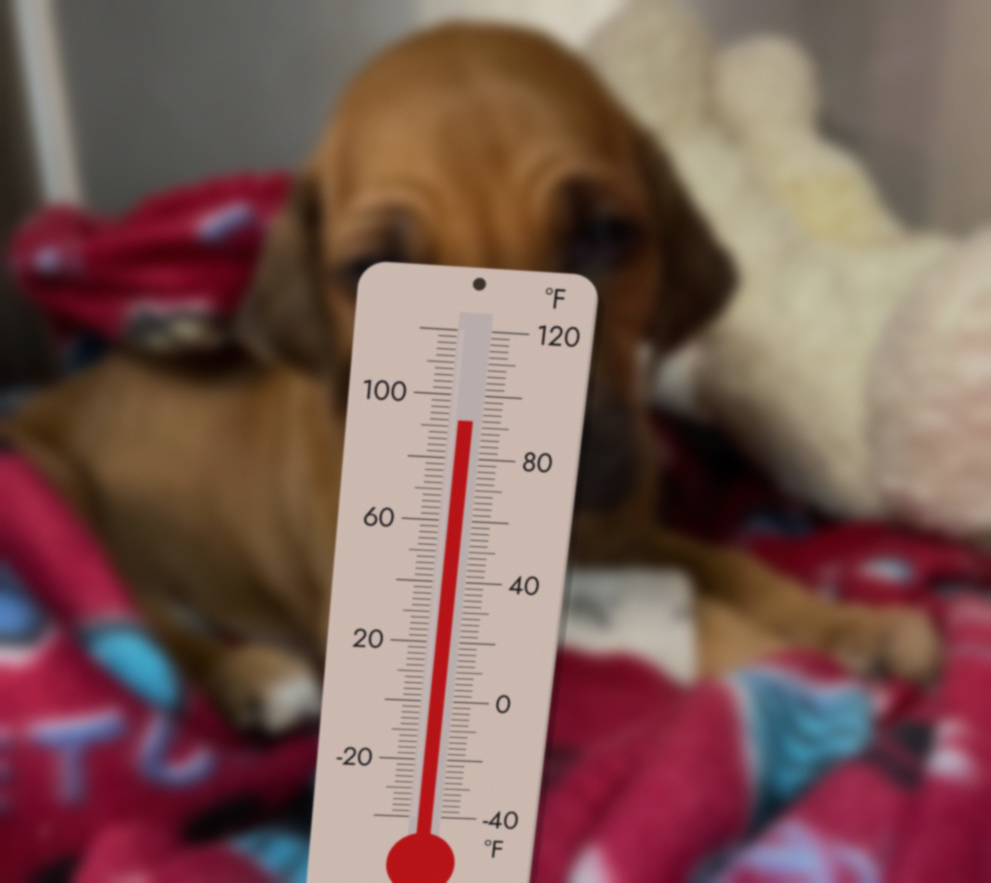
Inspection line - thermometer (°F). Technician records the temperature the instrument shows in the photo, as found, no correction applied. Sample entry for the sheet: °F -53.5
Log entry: °F 92
